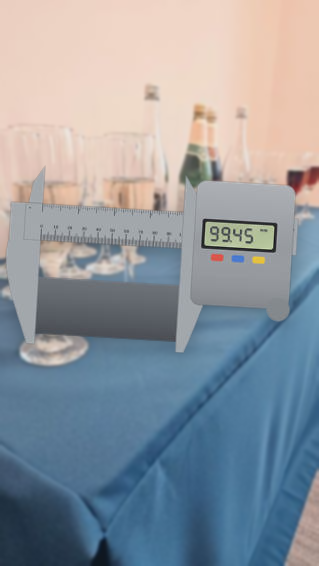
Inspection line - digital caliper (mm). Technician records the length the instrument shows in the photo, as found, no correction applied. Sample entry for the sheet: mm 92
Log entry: mm 99.45
